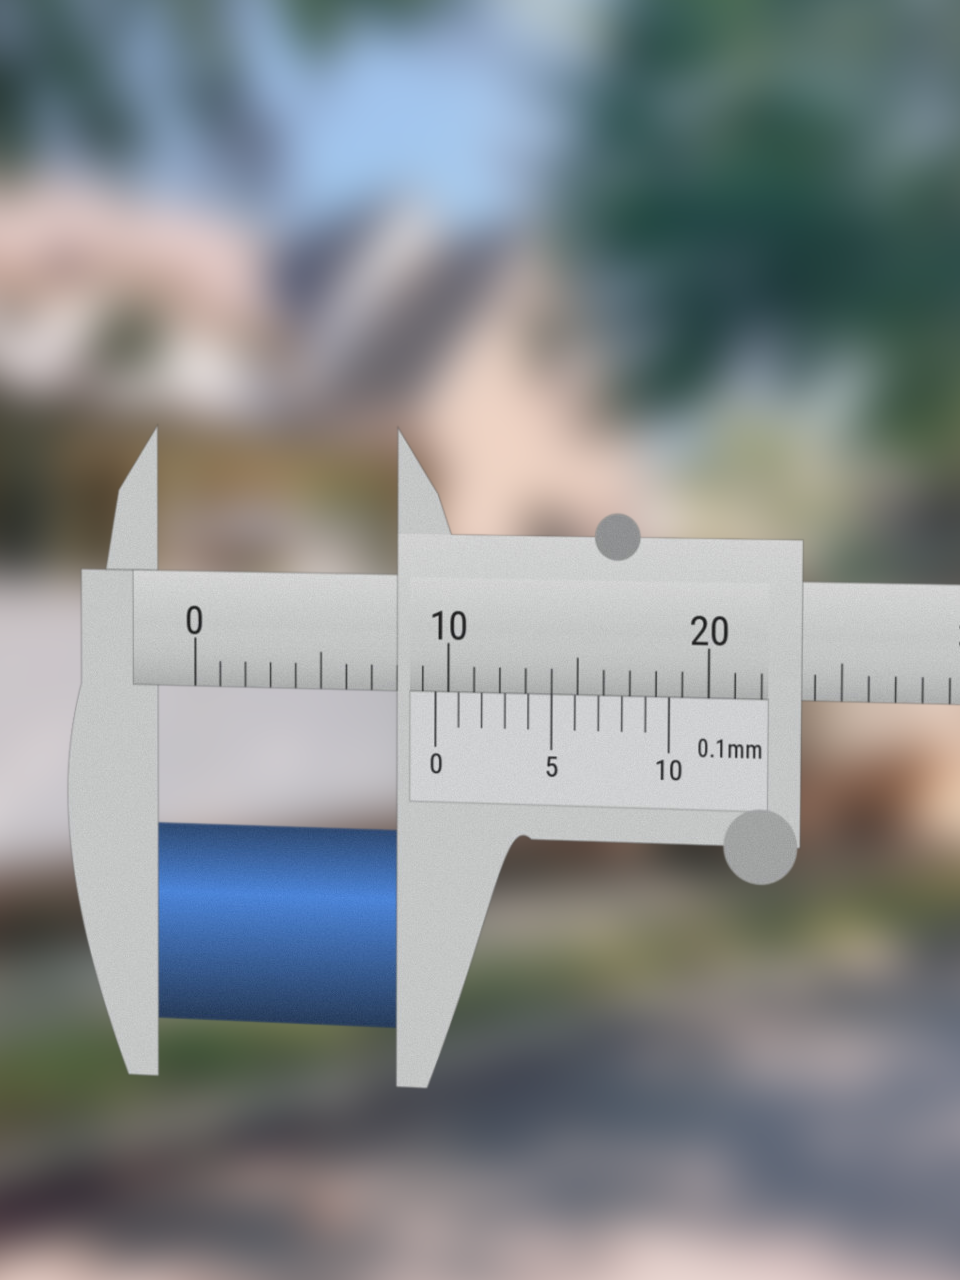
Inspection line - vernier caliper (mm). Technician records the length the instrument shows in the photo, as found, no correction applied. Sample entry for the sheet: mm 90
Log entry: mm 9.5
